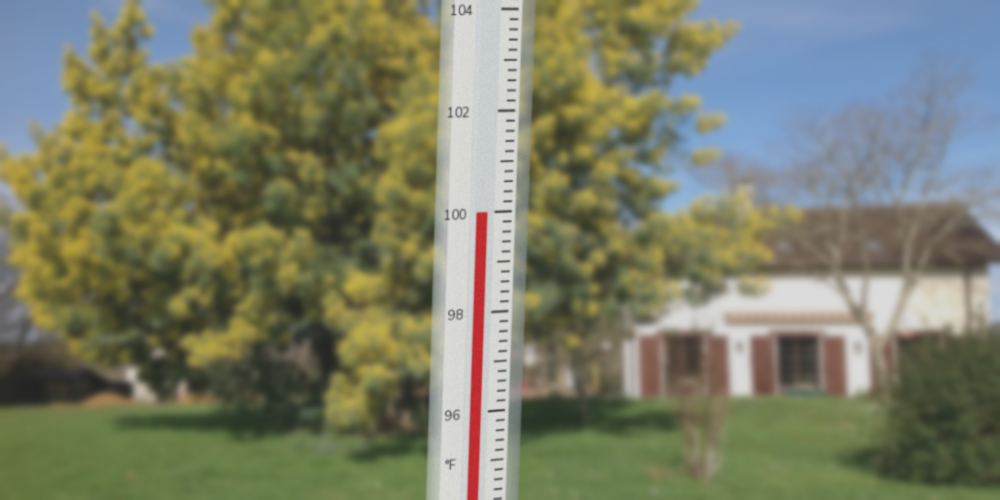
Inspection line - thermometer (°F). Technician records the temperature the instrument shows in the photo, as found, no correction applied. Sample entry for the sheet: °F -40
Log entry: °F 100
